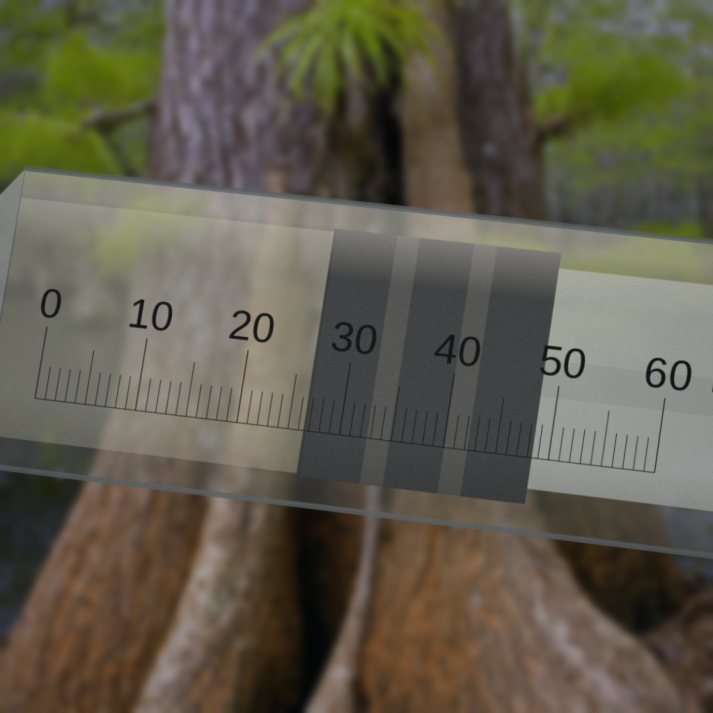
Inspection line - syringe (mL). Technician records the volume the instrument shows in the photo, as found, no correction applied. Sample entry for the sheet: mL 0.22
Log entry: mL 26.5
